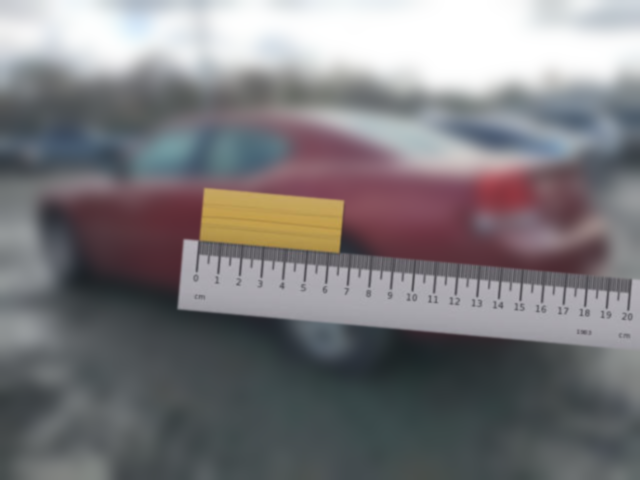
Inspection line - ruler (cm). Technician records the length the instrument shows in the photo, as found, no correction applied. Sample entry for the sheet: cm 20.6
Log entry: cm 6.5
